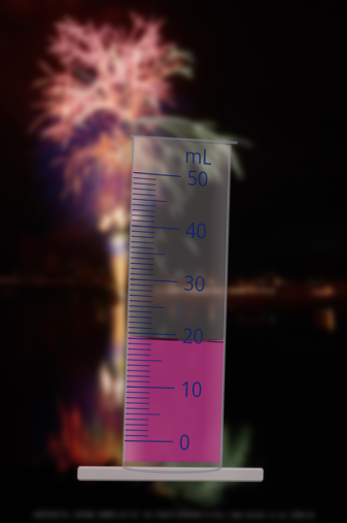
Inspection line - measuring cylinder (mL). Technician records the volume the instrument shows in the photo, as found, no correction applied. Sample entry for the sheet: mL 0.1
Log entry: mL 19
